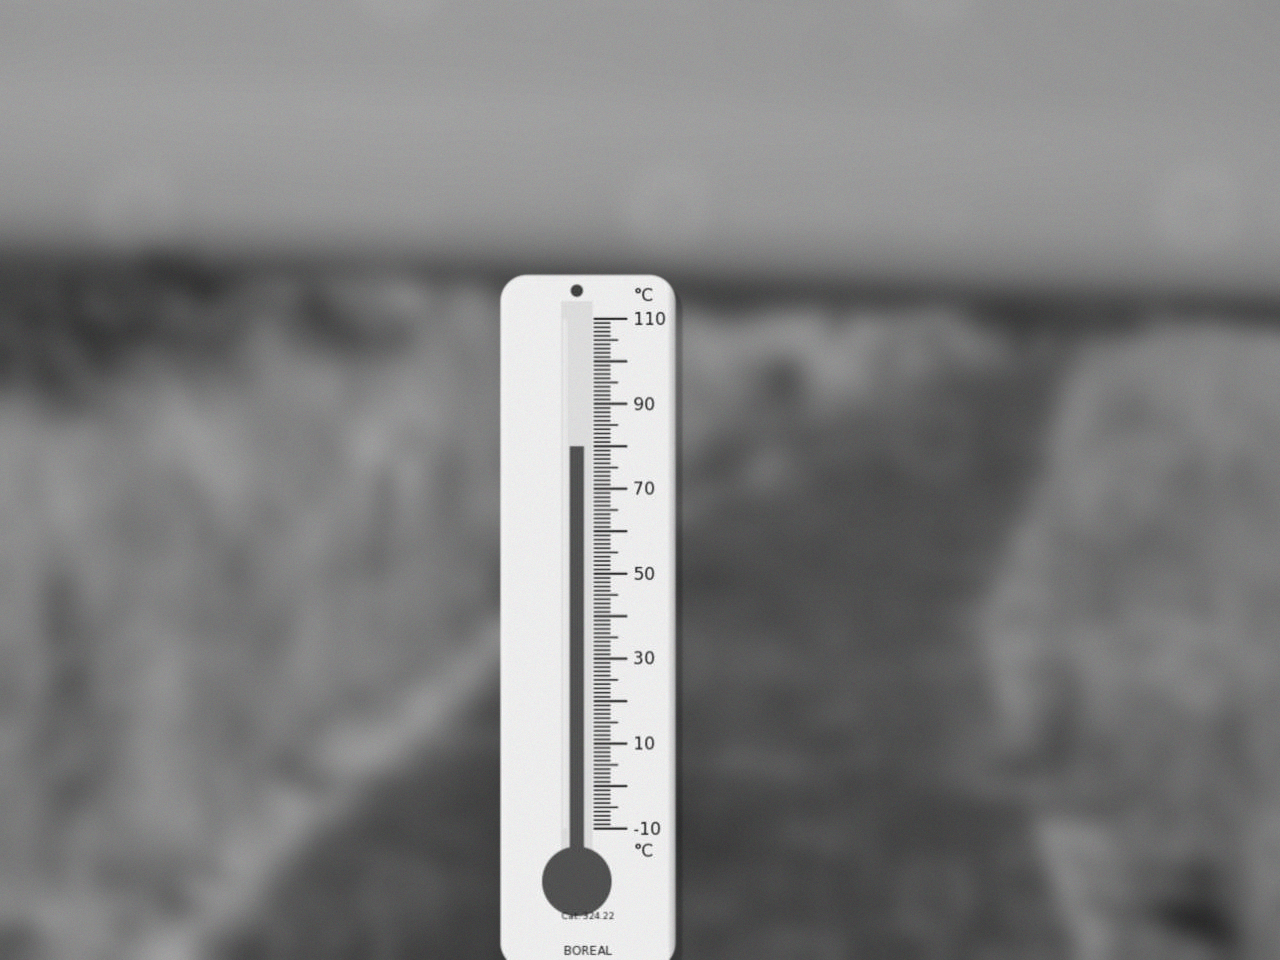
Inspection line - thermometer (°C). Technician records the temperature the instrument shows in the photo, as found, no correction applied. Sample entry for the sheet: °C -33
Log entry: °C 80
